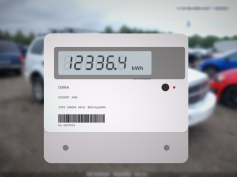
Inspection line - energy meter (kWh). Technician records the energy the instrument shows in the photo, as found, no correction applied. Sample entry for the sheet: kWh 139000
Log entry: kWh 12336.4
